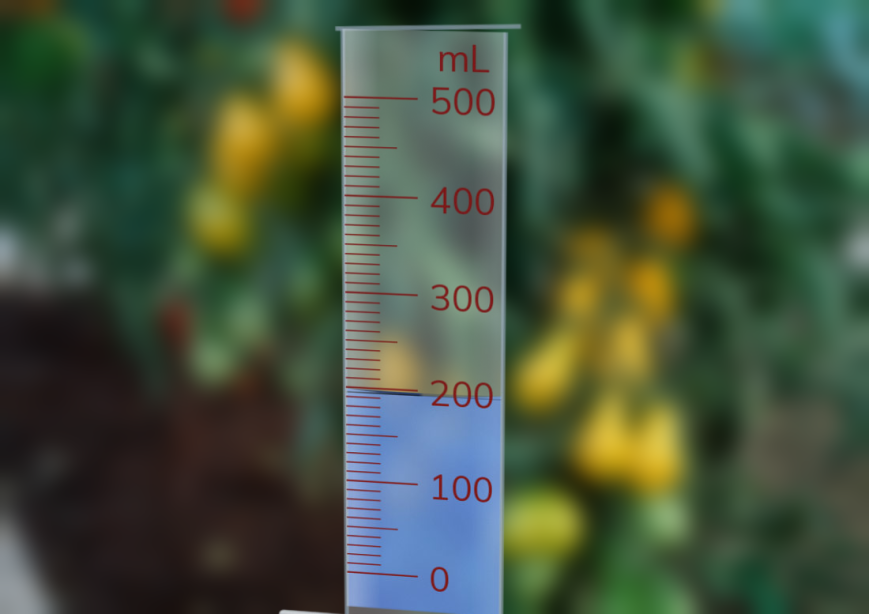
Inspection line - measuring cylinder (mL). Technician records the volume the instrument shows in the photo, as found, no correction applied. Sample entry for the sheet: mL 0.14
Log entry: mL 195
